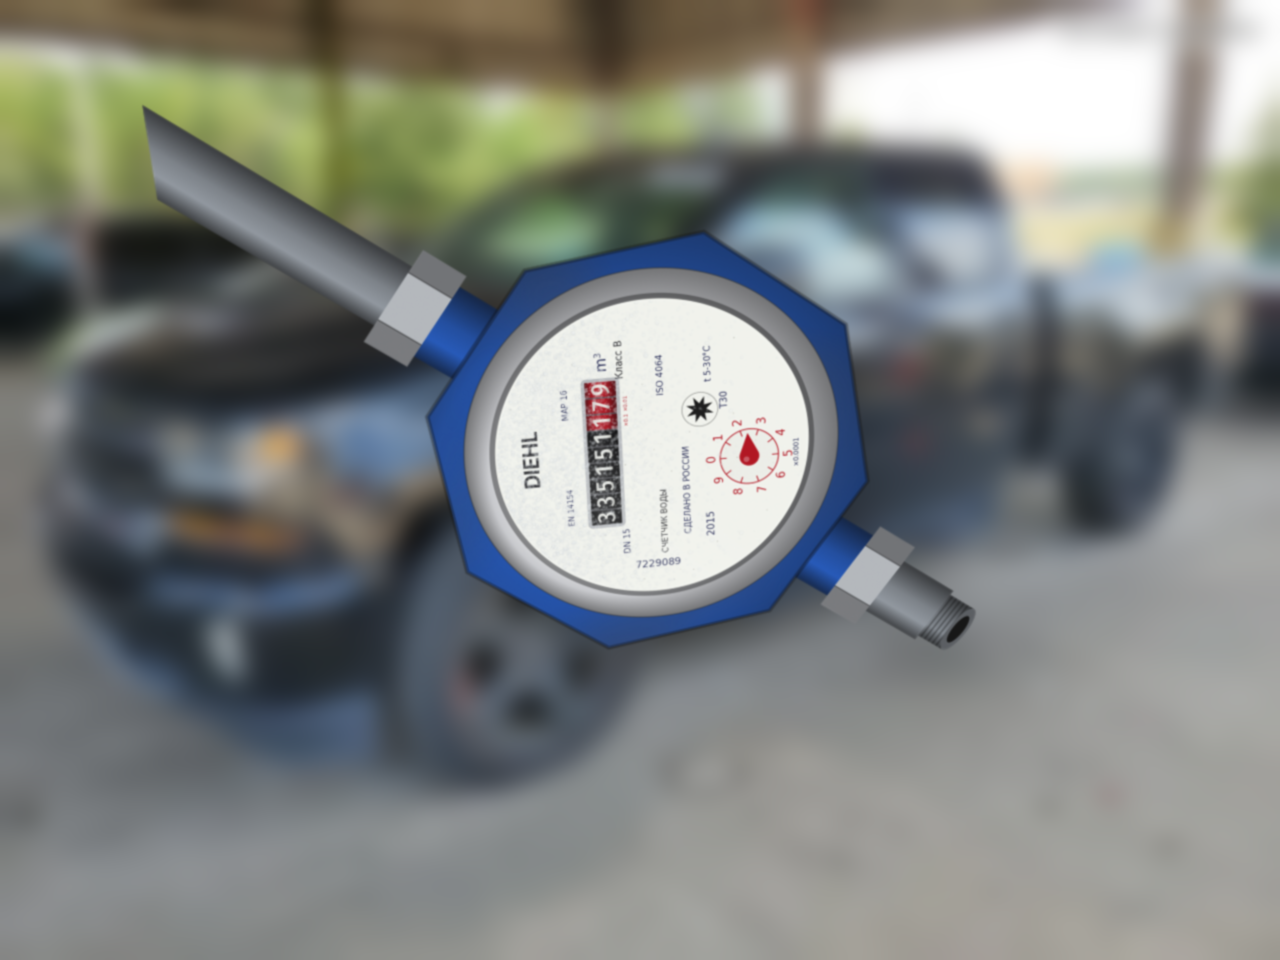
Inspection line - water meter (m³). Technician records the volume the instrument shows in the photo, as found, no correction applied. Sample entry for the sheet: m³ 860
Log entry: m³ 335151.1792
